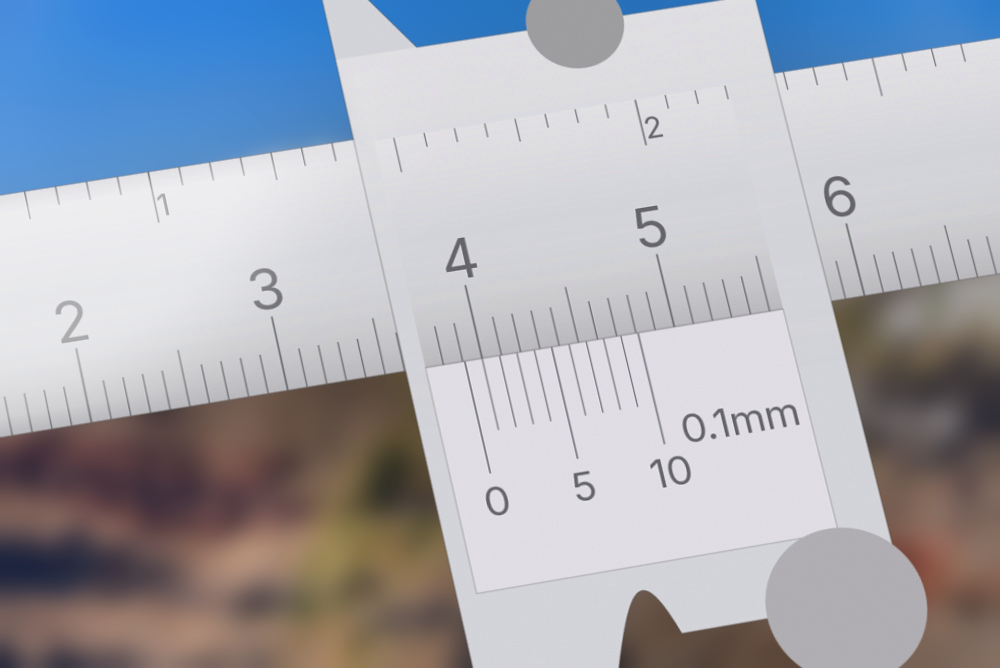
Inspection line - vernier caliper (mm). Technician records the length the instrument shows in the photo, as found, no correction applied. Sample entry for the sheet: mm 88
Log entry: mm 39.1
